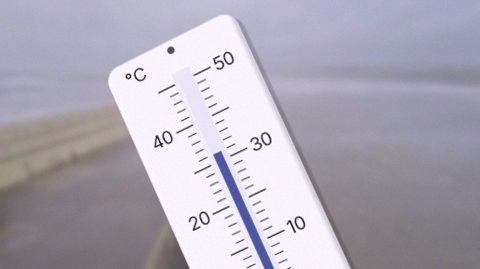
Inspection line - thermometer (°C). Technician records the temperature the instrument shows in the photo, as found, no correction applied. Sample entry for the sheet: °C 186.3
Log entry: °C 32
